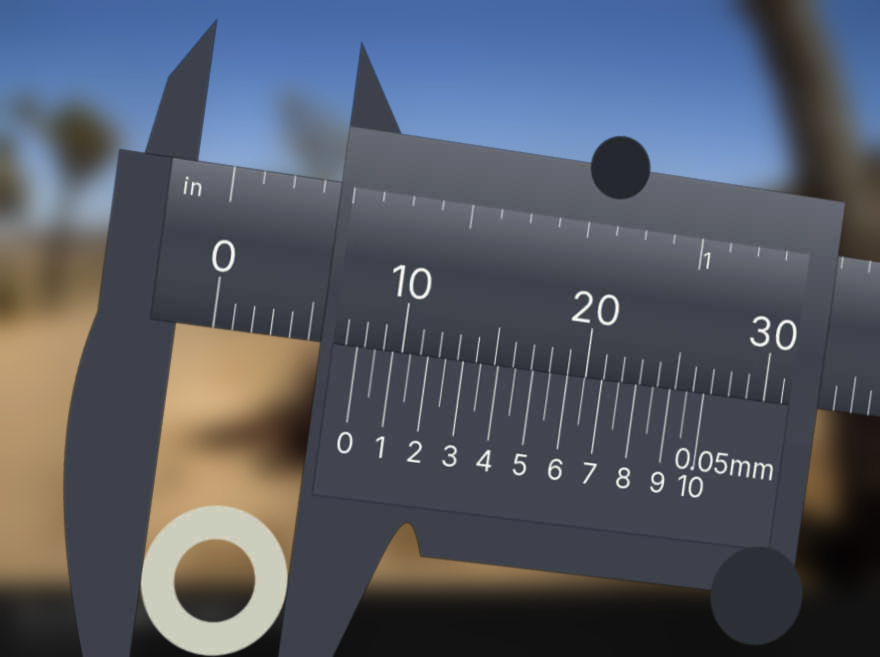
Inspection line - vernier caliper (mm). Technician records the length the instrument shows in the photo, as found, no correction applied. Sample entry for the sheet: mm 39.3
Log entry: mm 7.6
